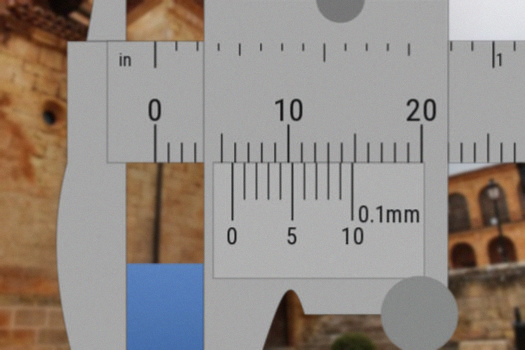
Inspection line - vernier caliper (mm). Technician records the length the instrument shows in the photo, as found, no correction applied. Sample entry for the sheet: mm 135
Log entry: mm 5.8
